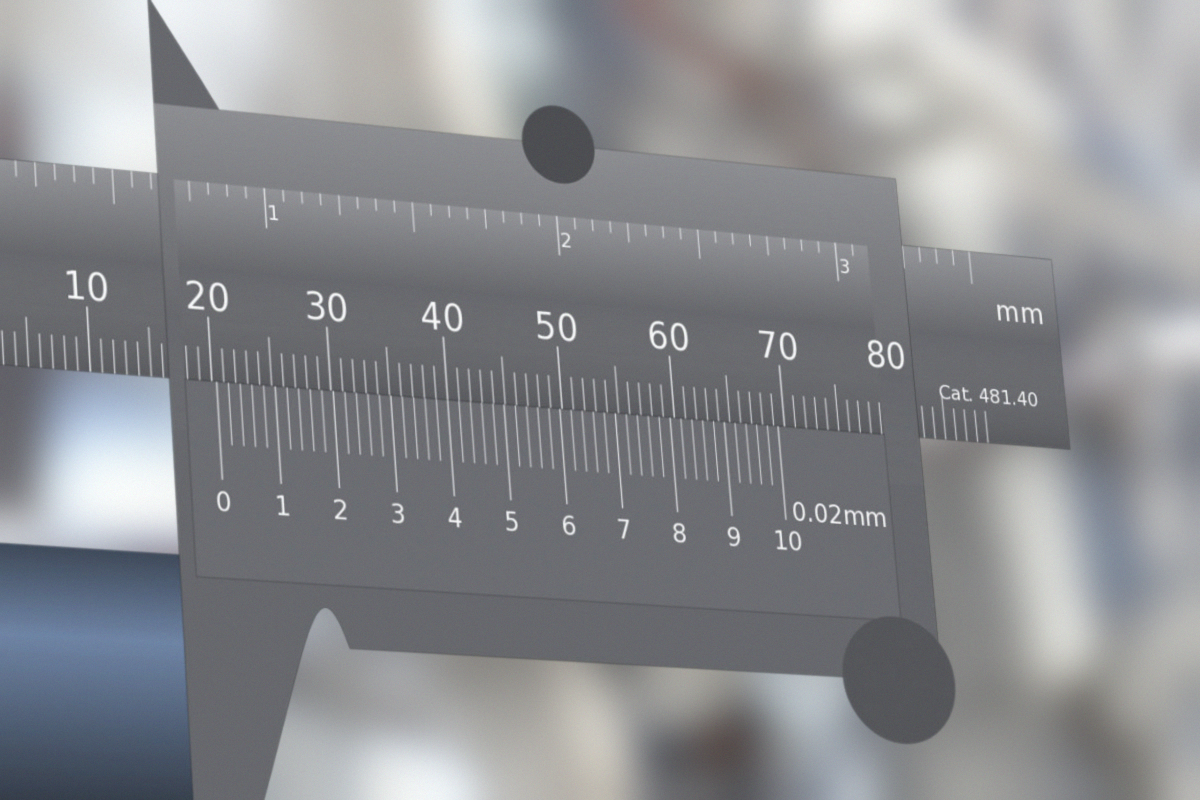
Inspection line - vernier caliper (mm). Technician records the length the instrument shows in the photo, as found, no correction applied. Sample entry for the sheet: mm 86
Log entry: mm 20.4
